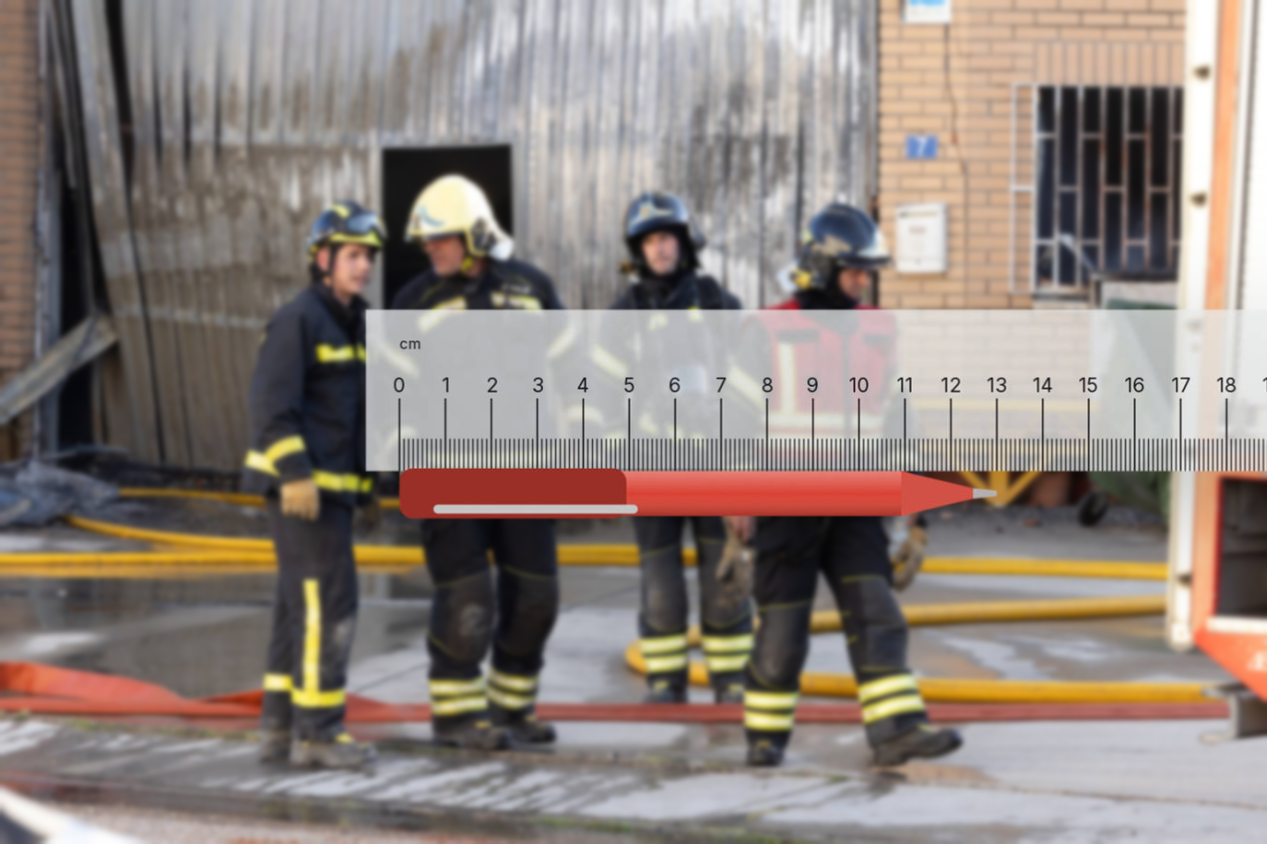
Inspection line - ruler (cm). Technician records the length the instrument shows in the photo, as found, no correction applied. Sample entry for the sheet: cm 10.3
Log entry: cm 13
